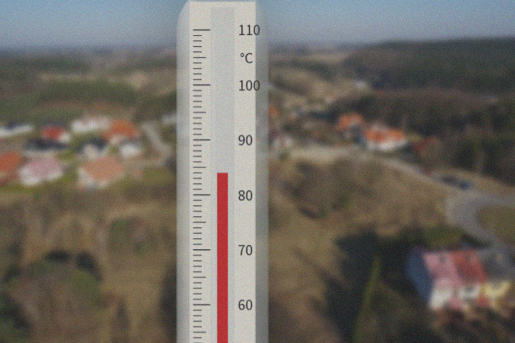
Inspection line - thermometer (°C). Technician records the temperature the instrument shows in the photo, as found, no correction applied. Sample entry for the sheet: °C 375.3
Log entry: °C 84
